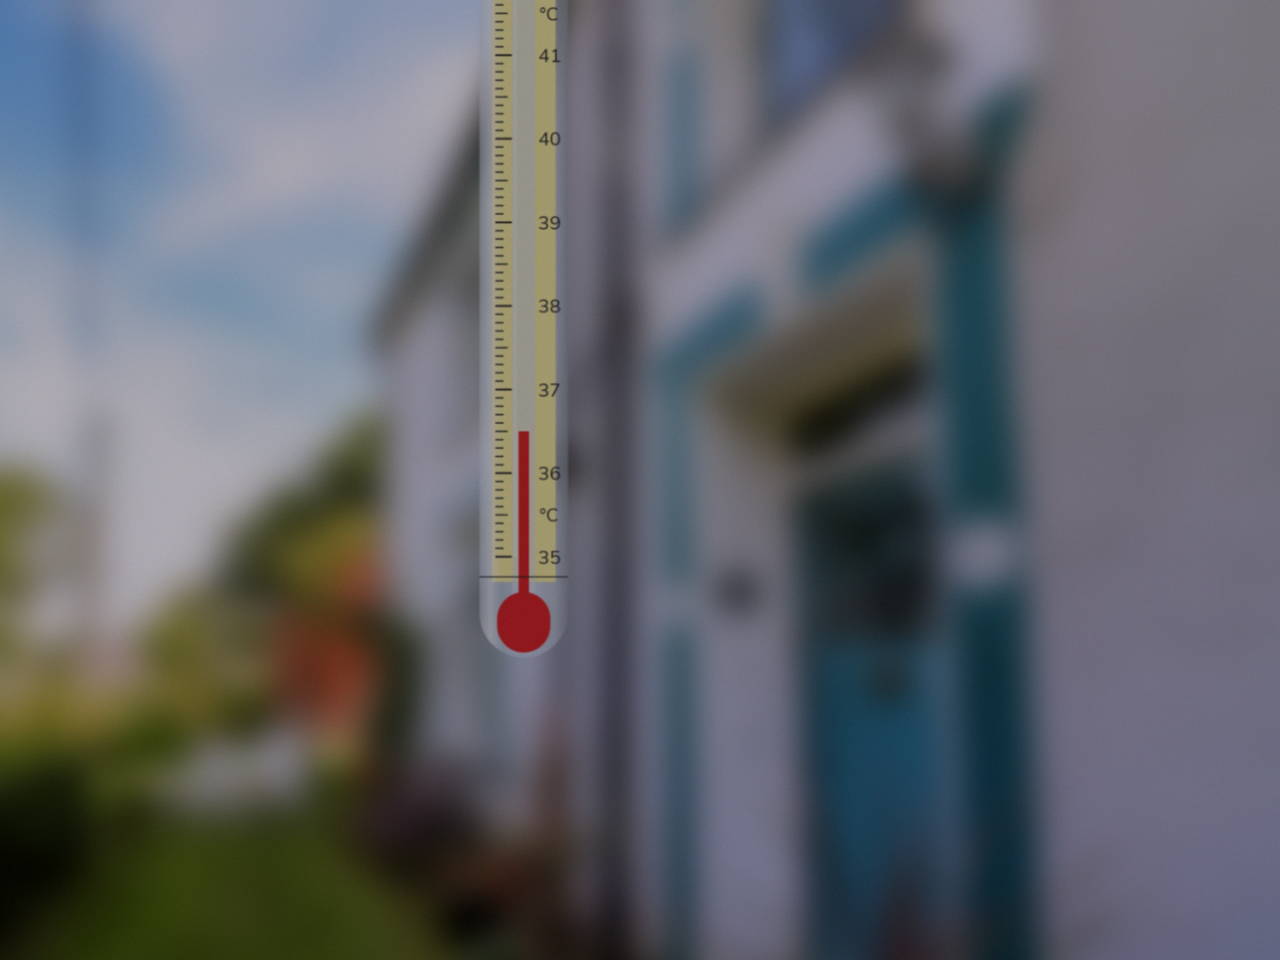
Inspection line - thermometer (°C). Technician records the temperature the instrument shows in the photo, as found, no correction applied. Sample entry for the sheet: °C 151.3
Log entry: °C 36.5
